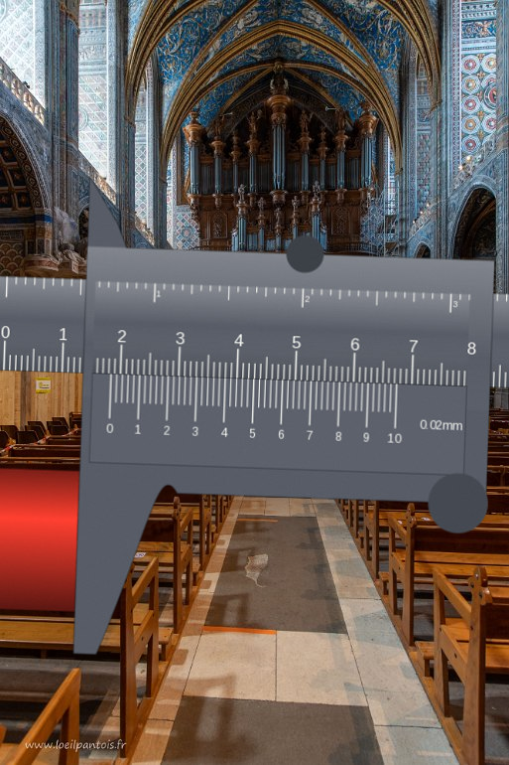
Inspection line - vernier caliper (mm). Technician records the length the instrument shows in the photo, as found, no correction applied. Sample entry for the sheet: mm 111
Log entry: mm 18.4
